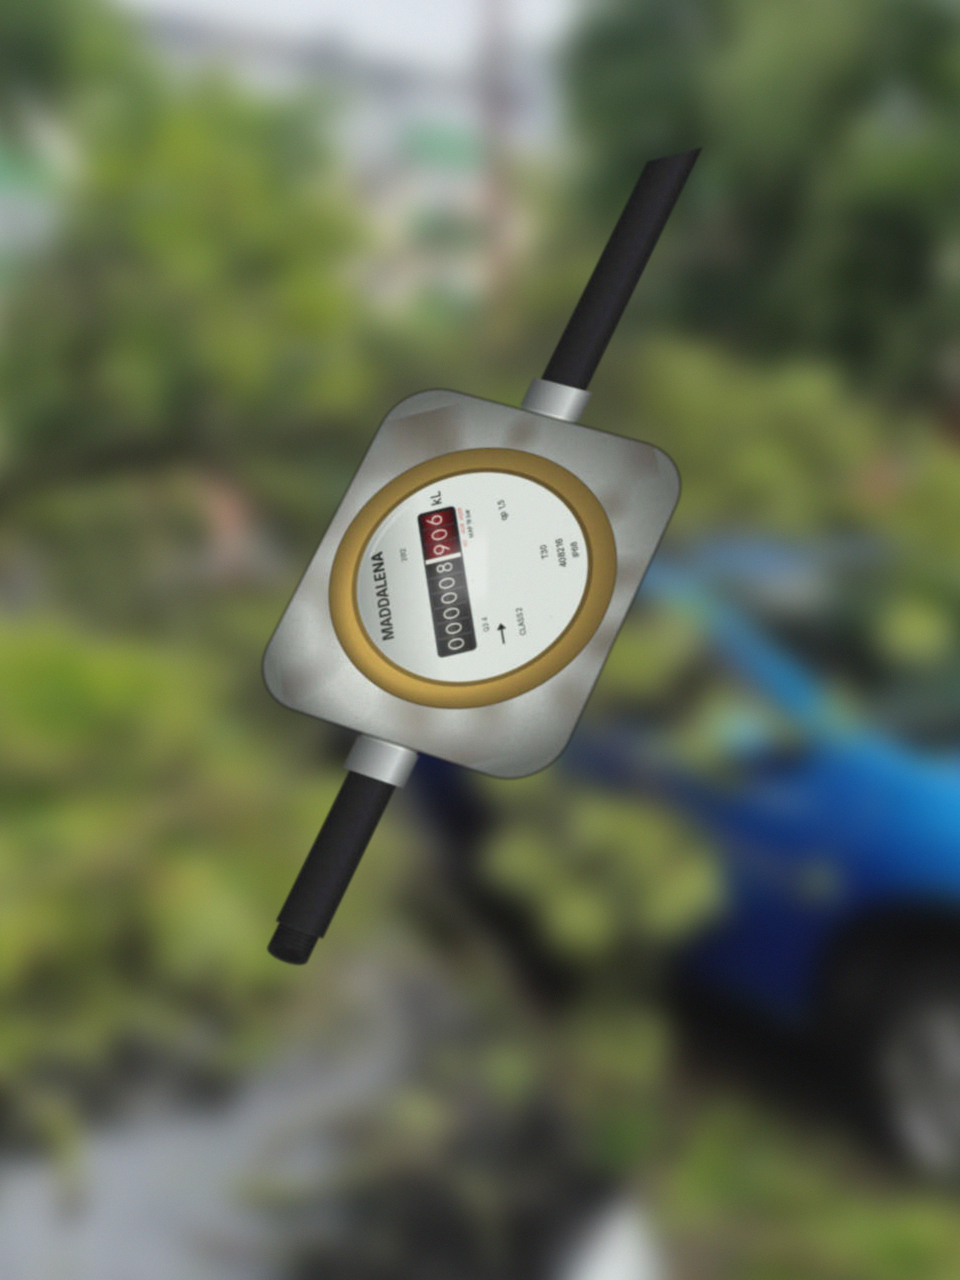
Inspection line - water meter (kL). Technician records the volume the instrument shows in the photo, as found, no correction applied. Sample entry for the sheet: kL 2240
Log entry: kL 8.906
